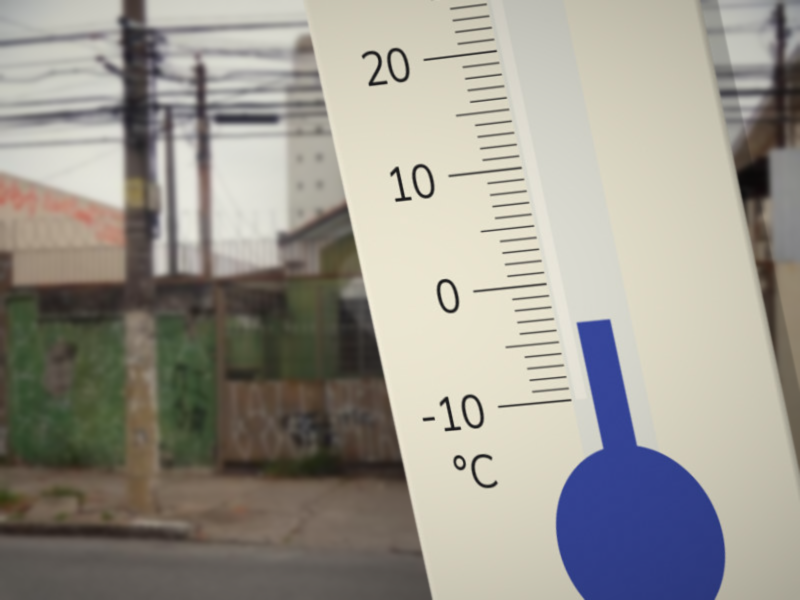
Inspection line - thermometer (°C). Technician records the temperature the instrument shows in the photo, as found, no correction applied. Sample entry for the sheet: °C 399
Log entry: °C -3.5
